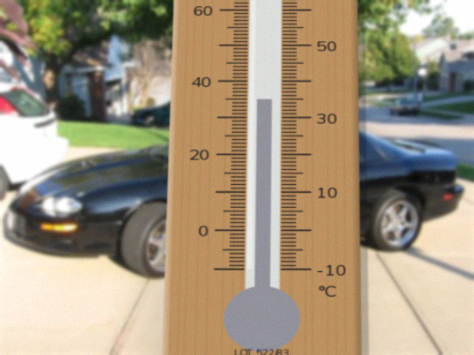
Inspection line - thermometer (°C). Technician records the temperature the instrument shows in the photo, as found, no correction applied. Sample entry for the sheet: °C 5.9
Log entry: °C 35
